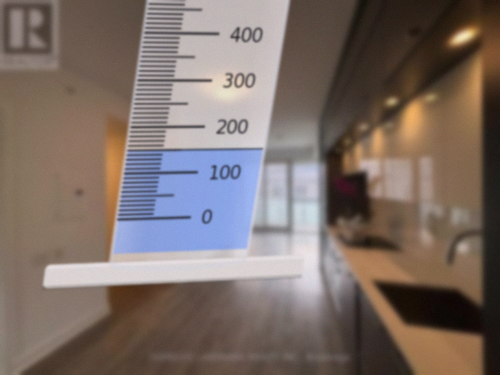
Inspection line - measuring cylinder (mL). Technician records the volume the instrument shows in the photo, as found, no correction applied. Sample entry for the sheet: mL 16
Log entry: mL 150
